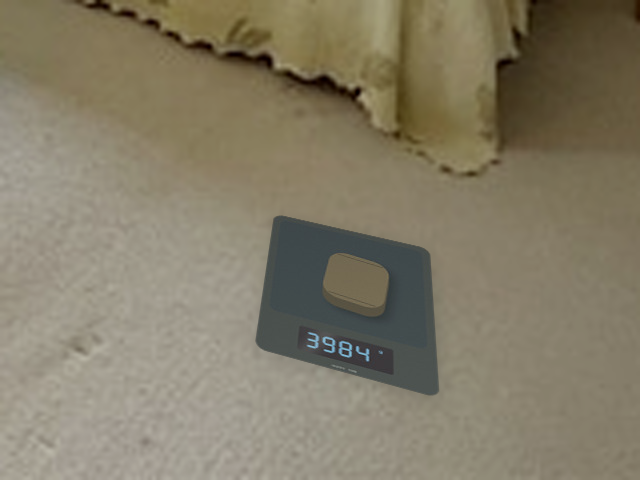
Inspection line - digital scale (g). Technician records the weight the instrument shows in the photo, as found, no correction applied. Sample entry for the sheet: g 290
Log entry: g 3984
